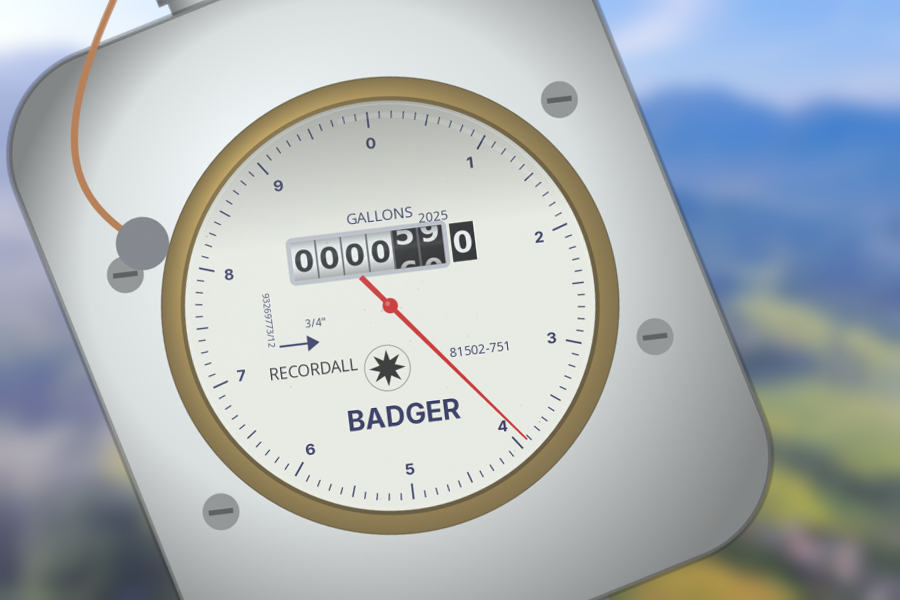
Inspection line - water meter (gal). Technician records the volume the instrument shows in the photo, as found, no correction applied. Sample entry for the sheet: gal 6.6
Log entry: gal 593.9
